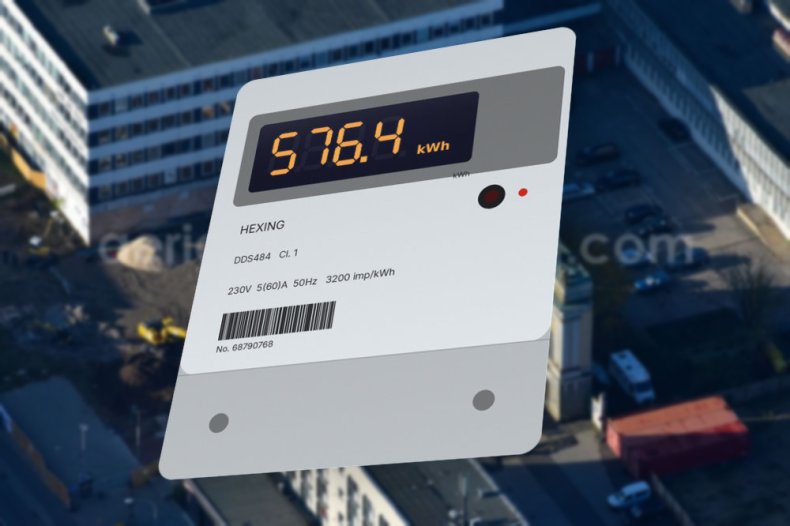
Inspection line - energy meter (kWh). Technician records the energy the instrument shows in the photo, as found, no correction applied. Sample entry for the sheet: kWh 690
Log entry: kWh 576.4
